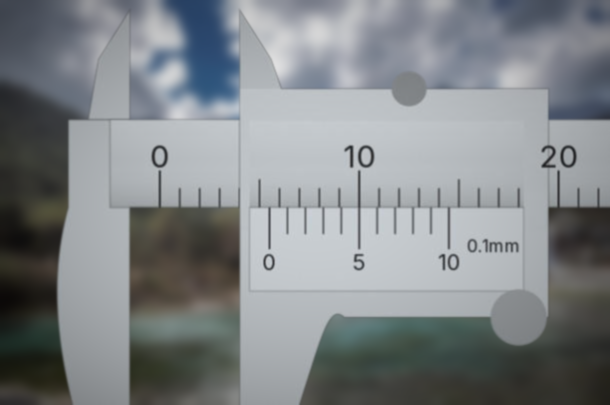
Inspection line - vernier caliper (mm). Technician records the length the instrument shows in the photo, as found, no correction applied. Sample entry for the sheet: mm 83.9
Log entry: mm 5.5
